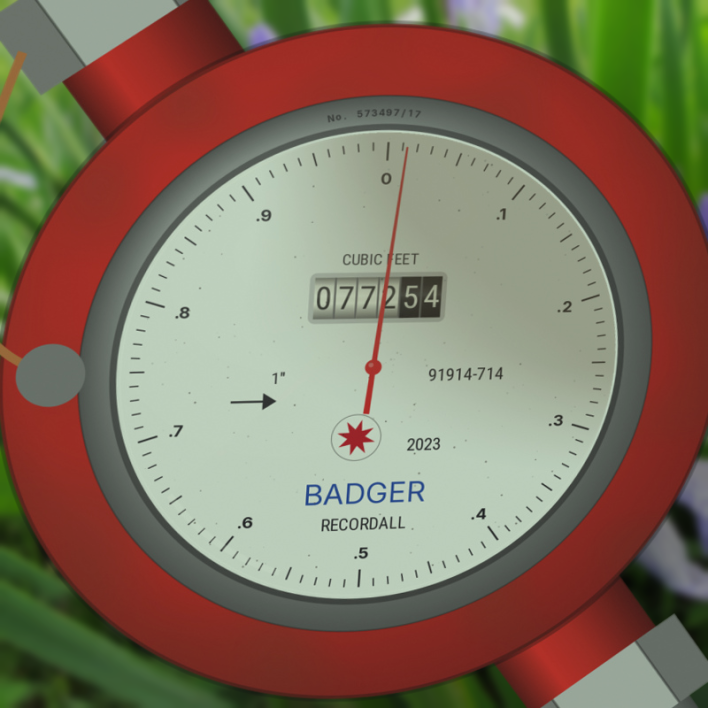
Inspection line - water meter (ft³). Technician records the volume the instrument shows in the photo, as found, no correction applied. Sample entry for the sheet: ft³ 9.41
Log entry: ft³ 77254.01
